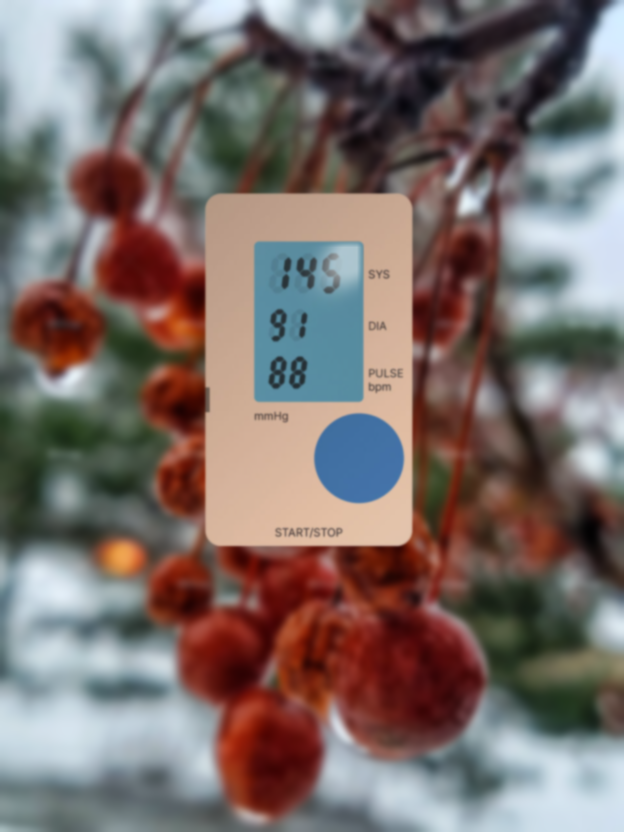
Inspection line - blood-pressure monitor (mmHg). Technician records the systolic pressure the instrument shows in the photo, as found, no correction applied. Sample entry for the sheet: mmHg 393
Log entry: mmHg 145
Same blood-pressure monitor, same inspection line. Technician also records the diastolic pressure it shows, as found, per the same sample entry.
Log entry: mmHg 91
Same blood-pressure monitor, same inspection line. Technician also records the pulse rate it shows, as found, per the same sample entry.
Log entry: bpm 88
